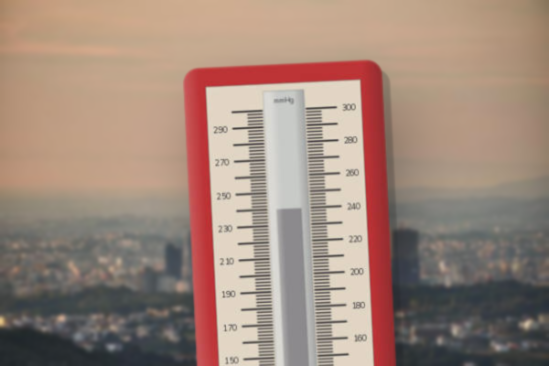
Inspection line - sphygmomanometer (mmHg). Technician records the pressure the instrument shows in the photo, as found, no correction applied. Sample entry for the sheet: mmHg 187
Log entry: mmHg 240
